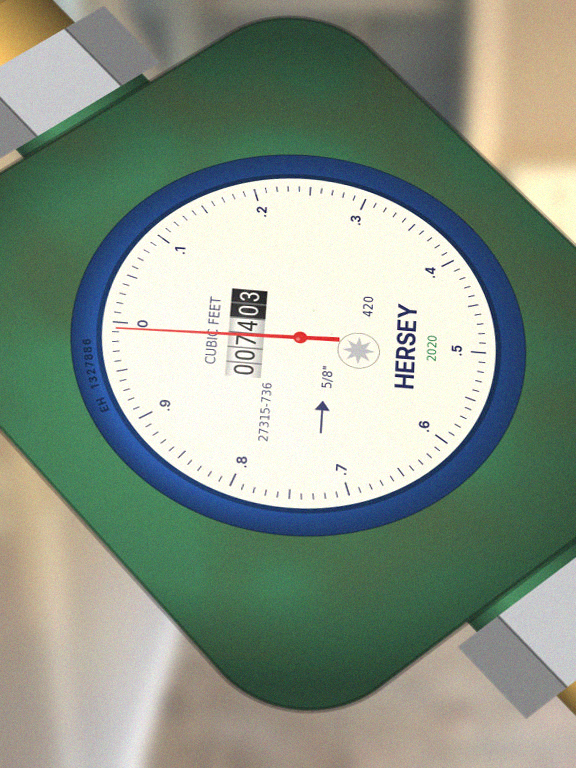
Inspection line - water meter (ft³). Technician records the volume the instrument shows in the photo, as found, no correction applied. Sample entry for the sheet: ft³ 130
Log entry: ft³ 7402.99
